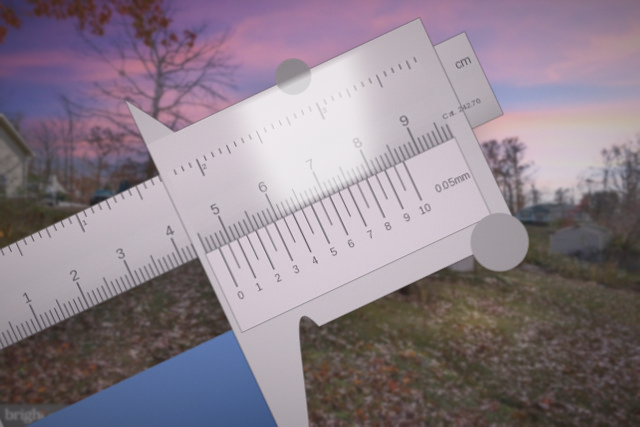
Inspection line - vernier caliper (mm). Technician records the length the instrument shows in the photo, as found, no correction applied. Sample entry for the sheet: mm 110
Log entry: mm 47.5
